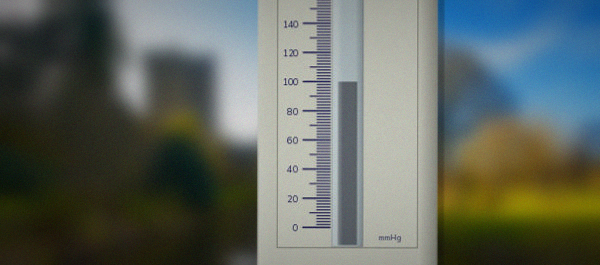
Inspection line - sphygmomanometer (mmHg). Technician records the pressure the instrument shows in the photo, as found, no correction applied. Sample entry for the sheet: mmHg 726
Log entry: mmHg 100
